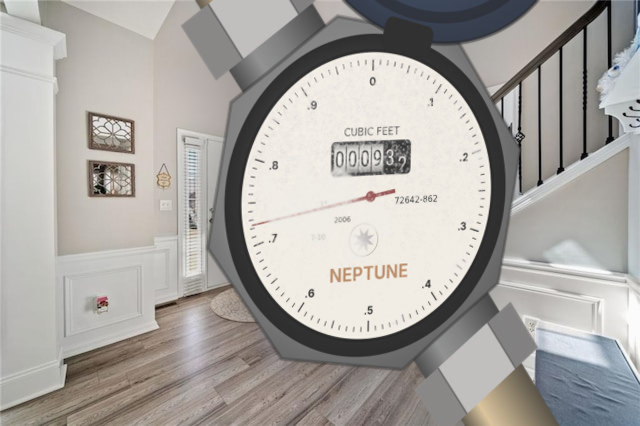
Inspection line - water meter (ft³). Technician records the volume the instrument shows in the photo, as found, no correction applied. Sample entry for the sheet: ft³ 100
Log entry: ft³ 931.72
